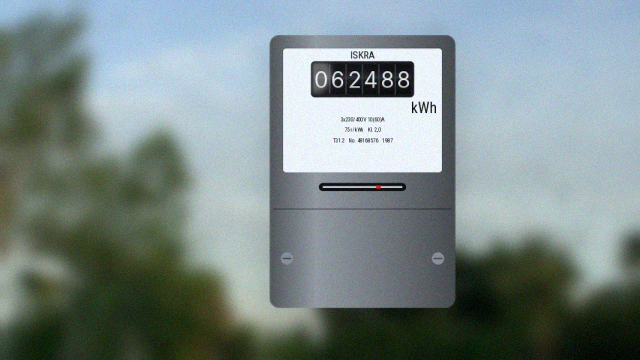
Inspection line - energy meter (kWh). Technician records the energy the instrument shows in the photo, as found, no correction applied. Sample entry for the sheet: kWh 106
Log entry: kWh 62488
